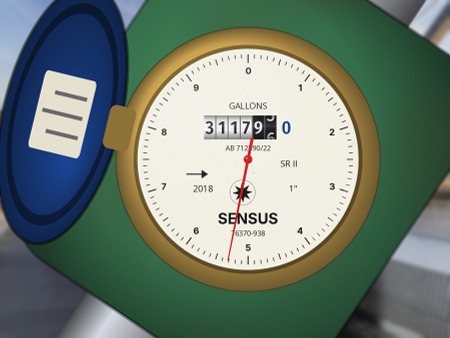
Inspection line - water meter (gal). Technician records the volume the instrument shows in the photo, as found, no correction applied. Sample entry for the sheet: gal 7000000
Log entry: gal 3117955.3
